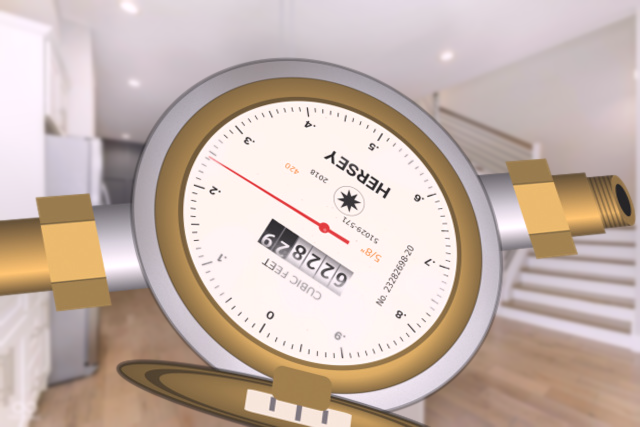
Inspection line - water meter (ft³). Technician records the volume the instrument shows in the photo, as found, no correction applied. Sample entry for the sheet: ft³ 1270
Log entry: ft³ 622829.24
